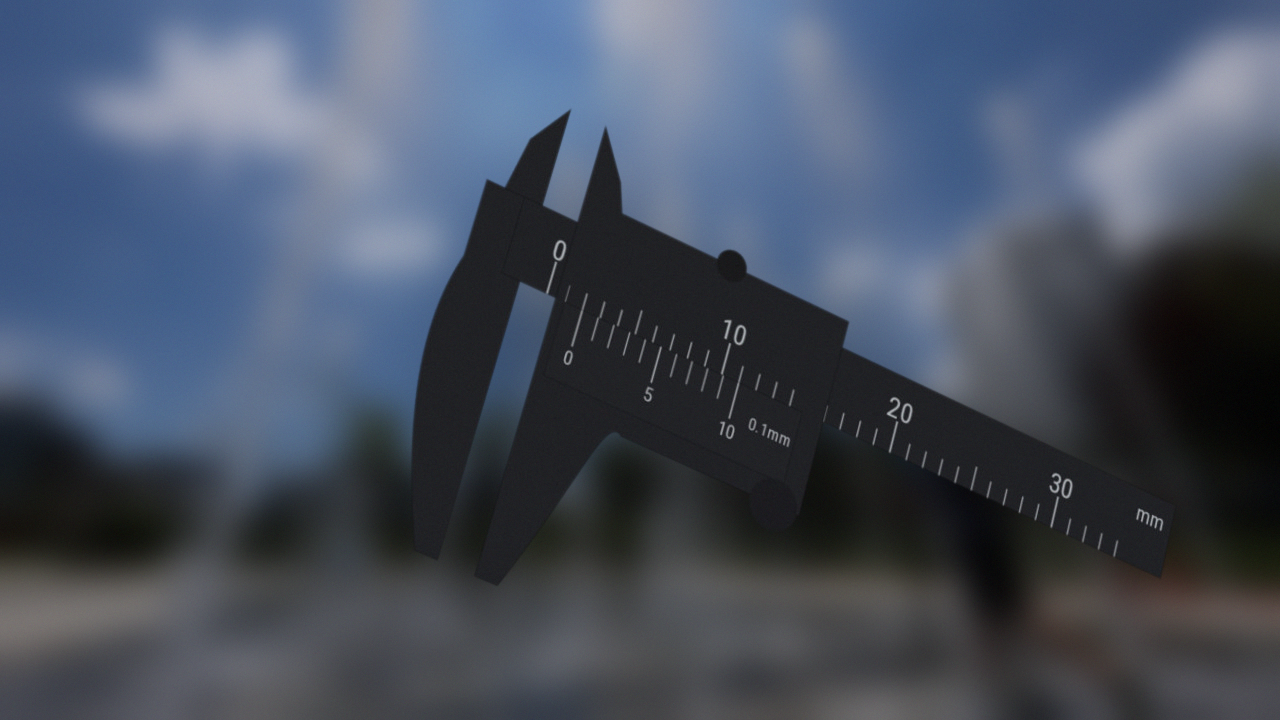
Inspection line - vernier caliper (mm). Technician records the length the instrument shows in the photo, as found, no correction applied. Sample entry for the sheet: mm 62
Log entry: mm 2.0
